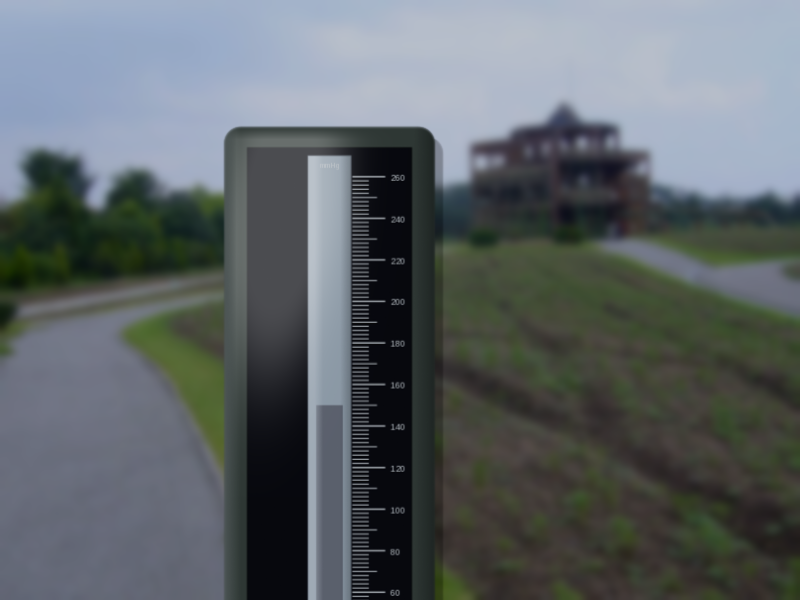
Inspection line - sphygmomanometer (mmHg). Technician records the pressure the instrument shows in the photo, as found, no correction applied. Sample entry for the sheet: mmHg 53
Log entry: mmHg 150
